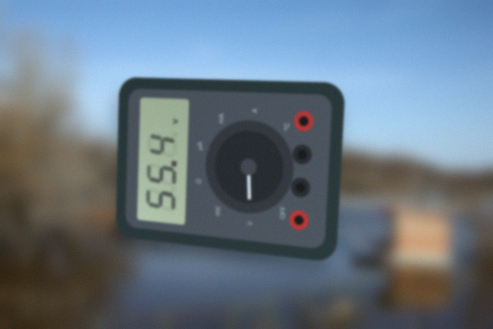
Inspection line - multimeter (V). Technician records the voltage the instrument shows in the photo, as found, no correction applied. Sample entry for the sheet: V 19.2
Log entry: V 55.4
